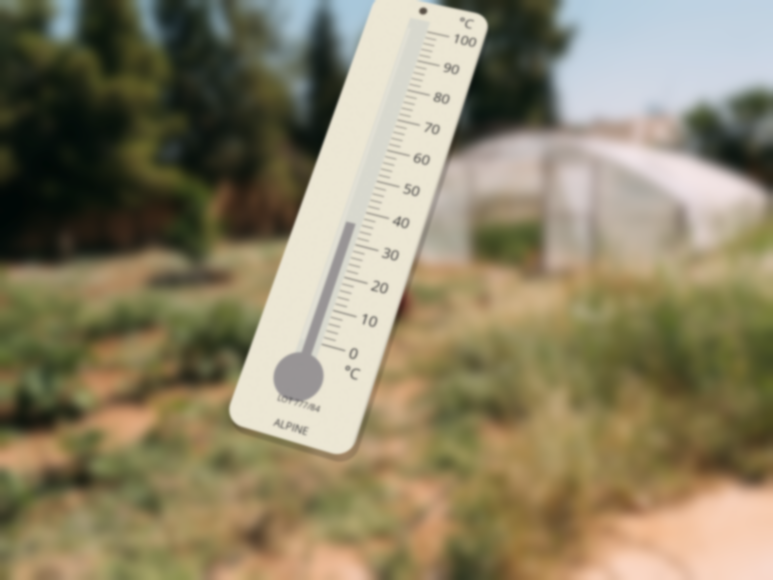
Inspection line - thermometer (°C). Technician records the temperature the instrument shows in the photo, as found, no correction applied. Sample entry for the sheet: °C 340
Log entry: °C 36
